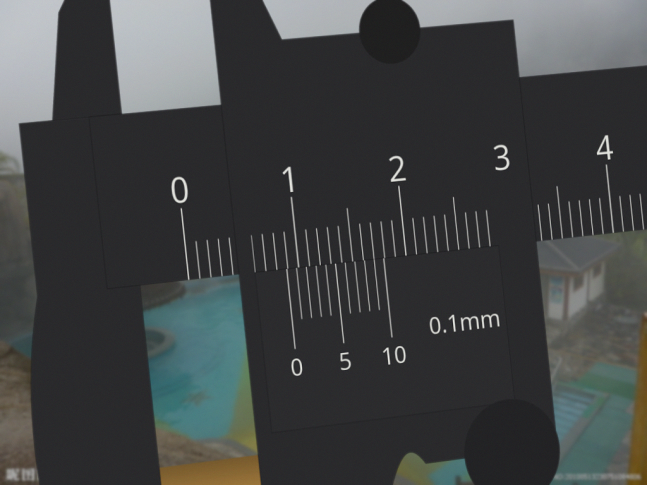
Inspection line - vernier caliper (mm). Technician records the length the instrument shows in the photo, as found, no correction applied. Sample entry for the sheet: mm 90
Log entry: mm 8.9
